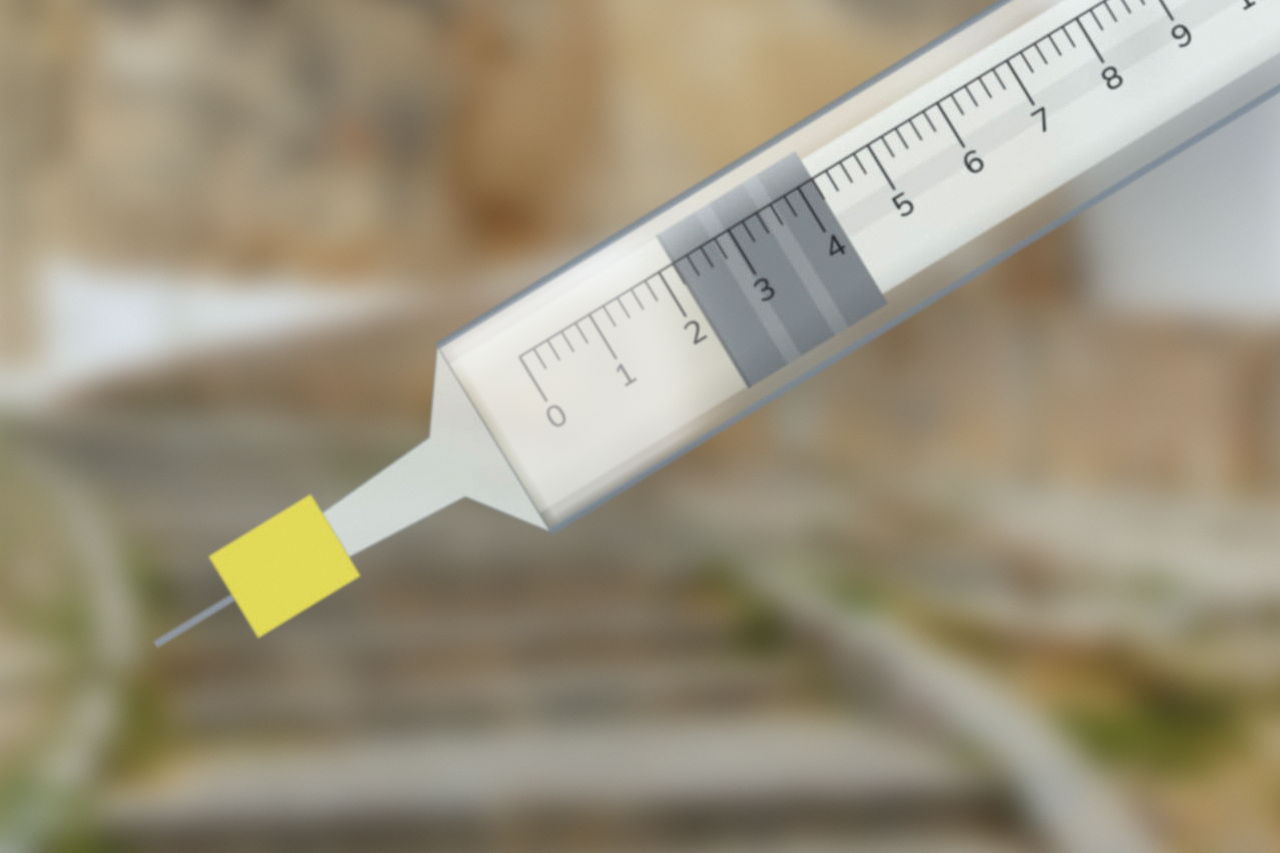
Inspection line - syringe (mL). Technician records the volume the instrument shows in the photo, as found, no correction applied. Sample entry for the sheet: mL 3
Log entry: mL 2.2
